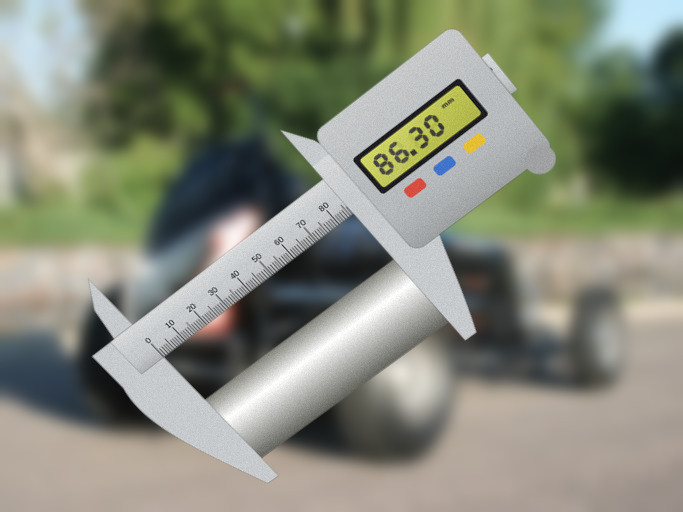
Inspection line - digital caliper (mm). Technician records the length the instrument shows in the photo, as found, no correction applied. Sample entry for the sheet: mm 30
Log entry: mm 86.30
